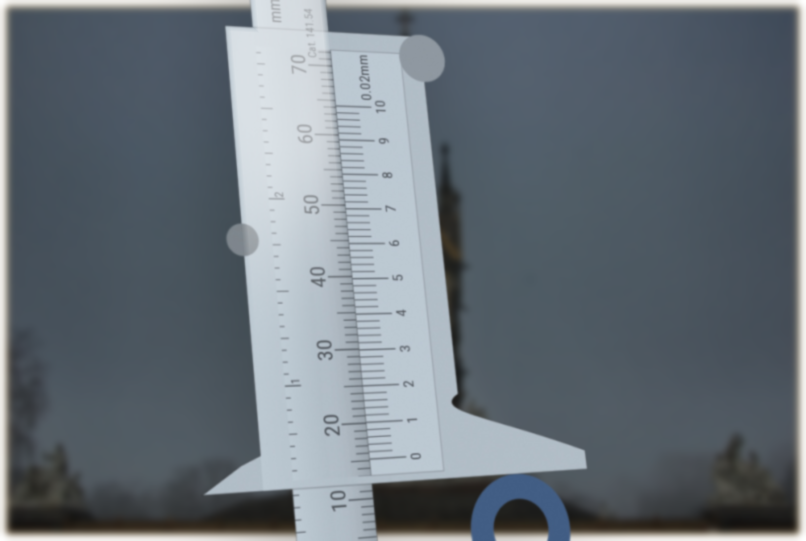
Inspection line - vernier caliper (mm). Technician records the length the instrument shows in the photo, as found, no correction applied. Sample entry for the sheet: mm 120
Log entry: mm 15.2
